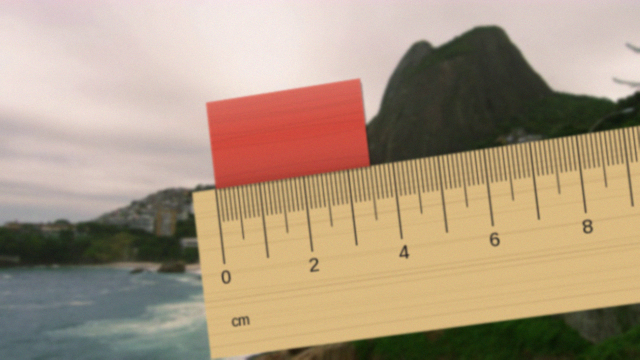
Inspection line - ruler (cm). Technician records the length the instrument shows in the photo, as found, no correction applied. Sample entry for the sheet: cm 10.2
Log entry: cm 3.5
